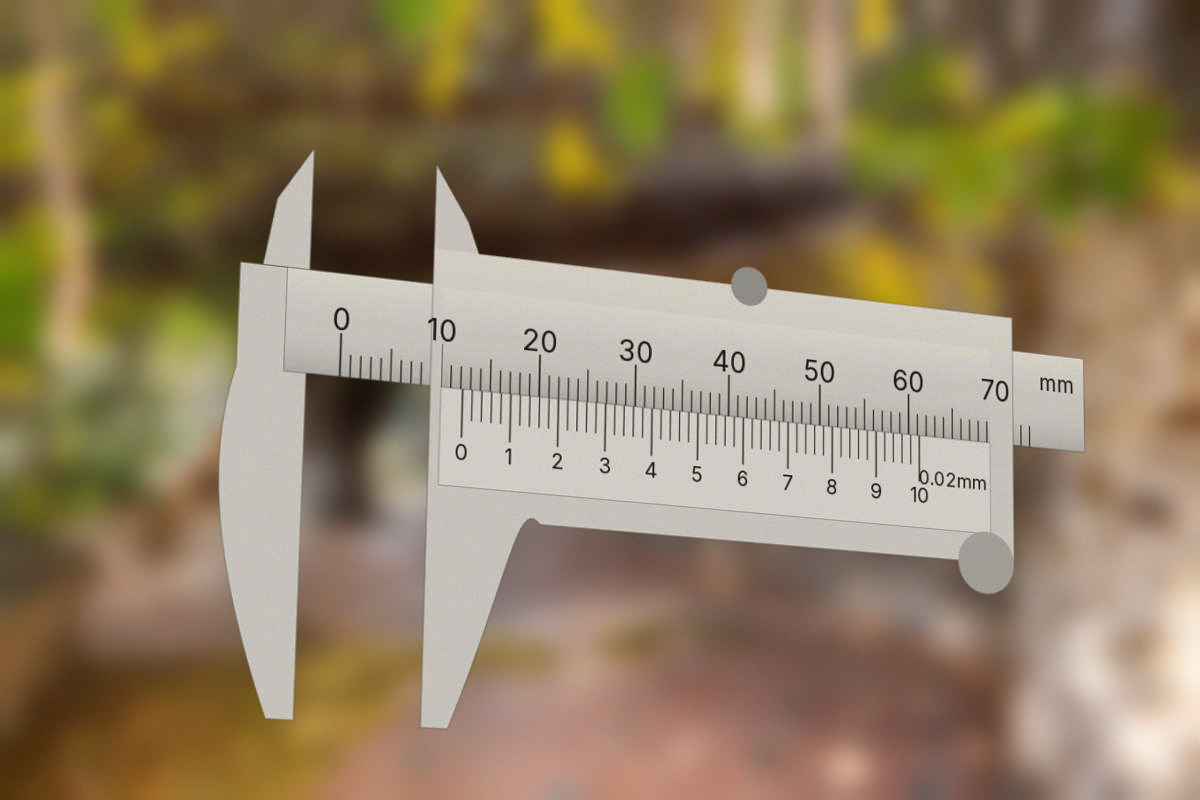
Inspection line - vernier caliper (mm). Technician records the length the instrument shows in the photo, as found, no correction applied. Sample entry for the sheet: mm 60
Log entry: mm 12.2
